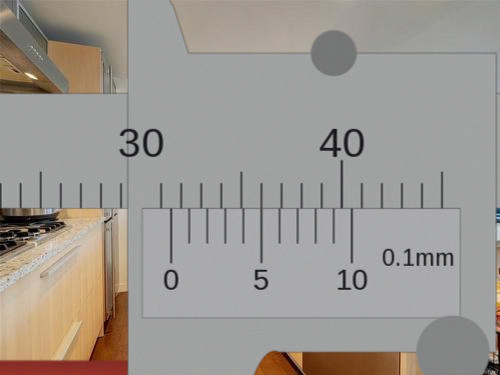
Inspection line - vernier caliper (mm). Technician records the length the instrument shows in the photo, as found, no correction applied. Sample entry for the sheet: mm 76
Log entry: mm 31.5
